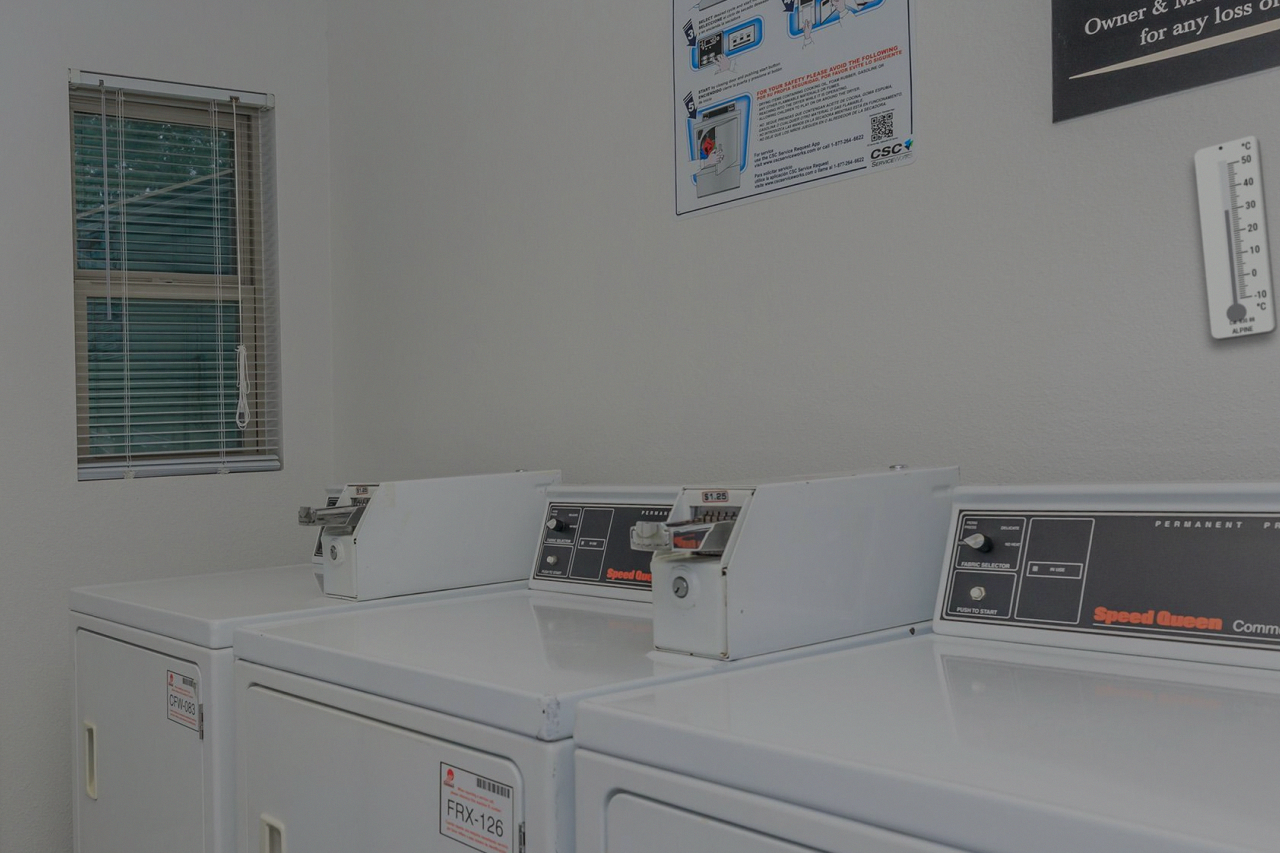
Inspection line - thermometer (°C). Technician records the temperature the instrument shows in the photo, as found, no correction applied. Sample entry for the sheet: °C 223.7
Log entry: °C 30
